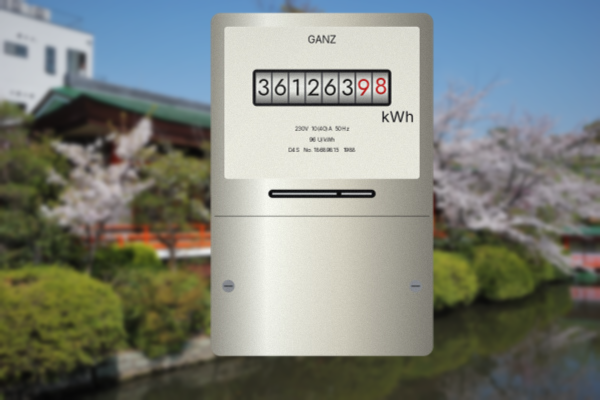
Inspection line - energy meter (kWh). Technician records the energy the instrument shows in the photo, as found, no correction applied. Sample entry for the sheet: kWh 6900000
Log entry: kWh 361263.98
